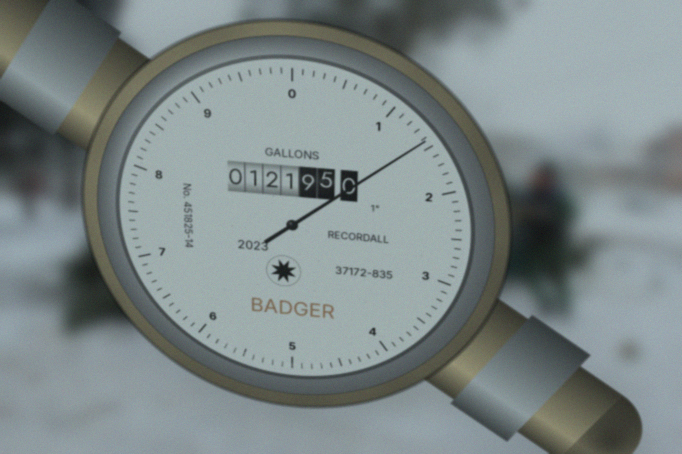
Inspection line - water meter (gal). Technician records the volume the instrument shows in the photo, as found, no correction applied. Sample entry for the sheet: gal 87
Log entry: gal 121951.4
